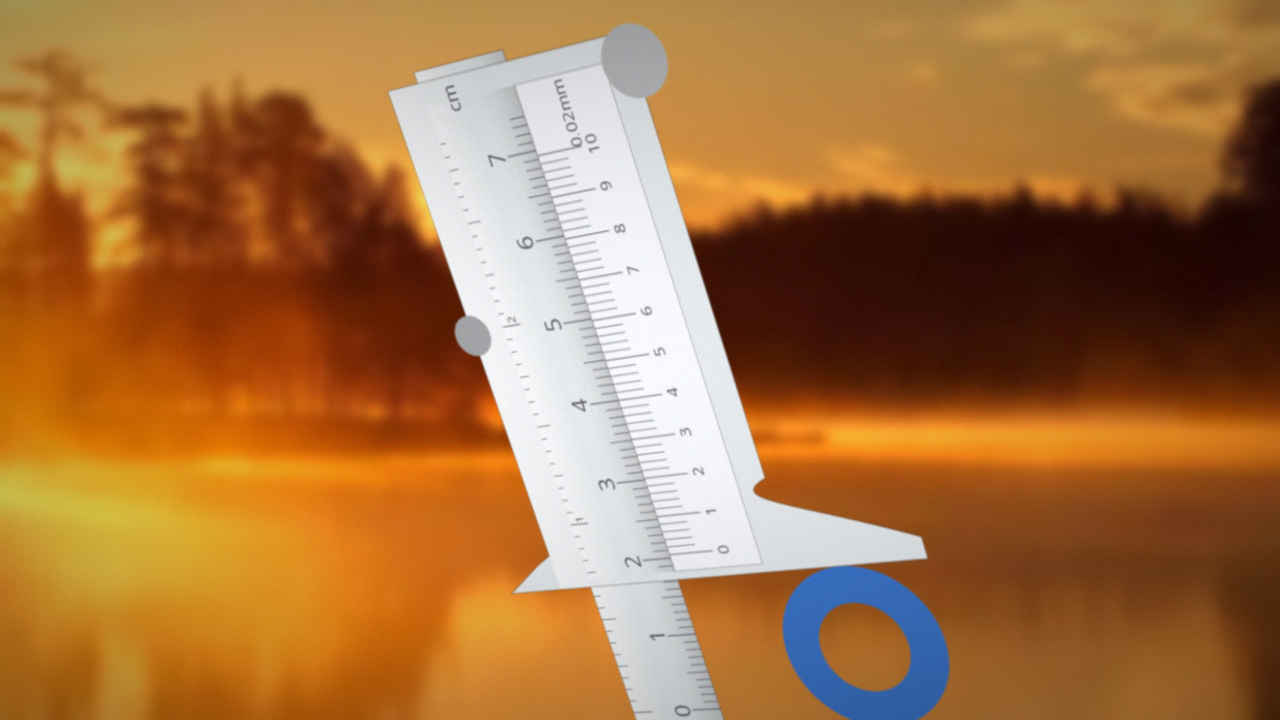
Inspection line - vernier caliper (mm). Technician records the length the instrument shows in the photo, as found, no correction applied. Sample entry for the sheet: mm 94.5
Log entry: mm 20.4
